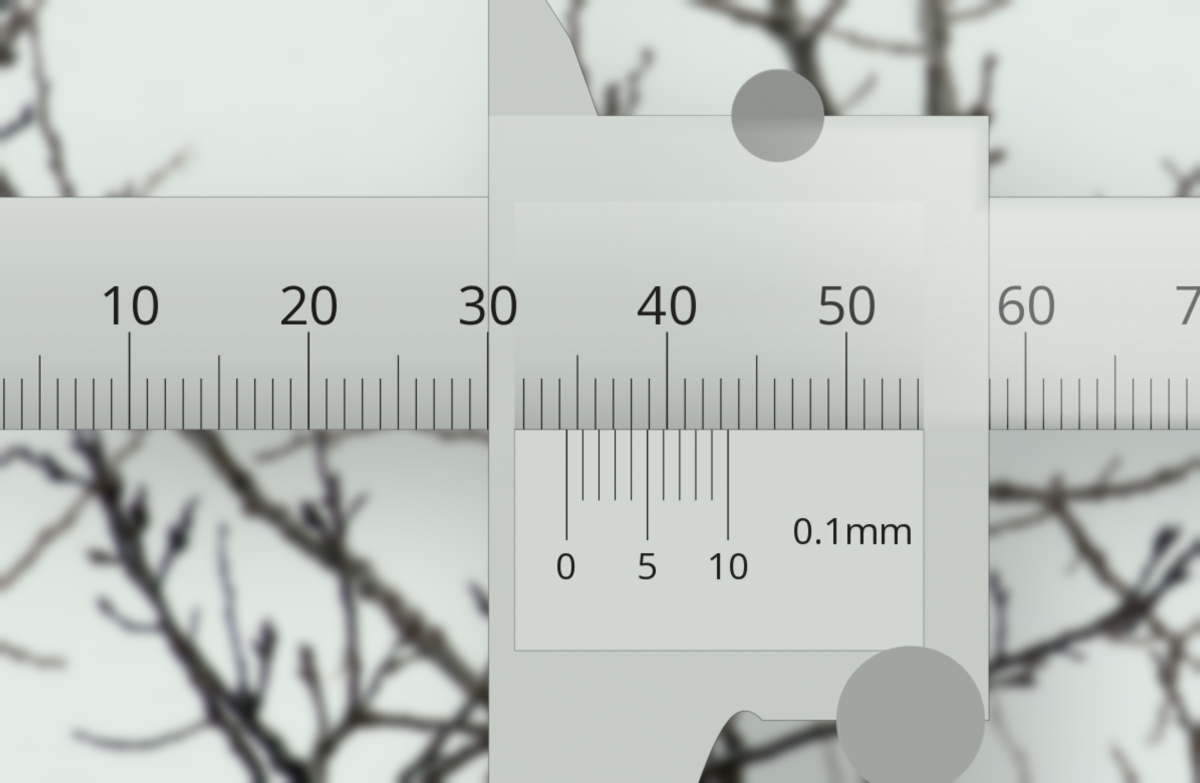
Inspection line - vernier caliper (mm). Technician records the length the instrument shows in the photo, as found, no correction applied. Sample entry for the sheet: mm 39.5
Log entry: mm 34.4
